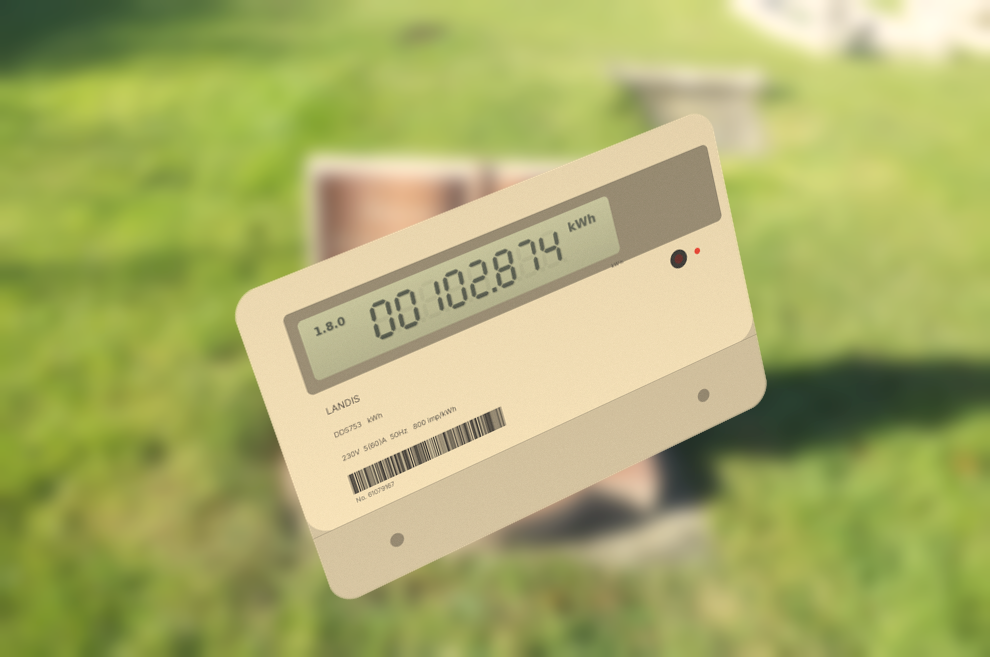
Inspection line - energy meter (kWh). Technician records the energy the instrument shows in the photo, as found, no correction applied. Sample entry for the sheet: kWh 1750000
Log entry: kWh 102.874
